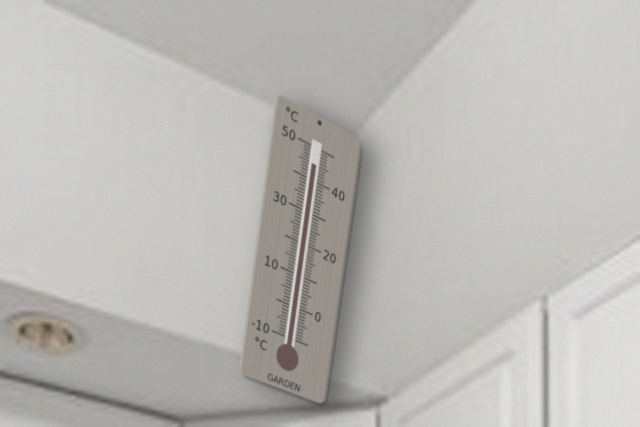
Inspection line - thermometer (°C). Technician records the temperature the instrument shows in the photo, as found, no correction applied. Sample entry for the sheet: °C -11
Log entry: °C 45
